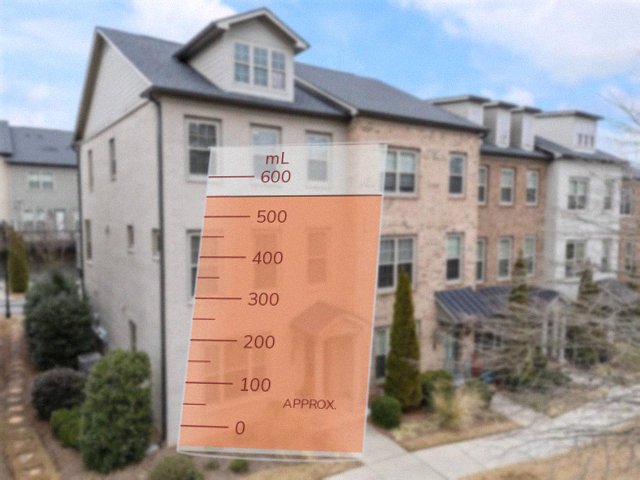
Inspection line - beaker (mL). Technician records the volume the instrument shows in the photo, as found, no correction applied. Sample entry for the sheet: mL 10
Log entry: mL 550
